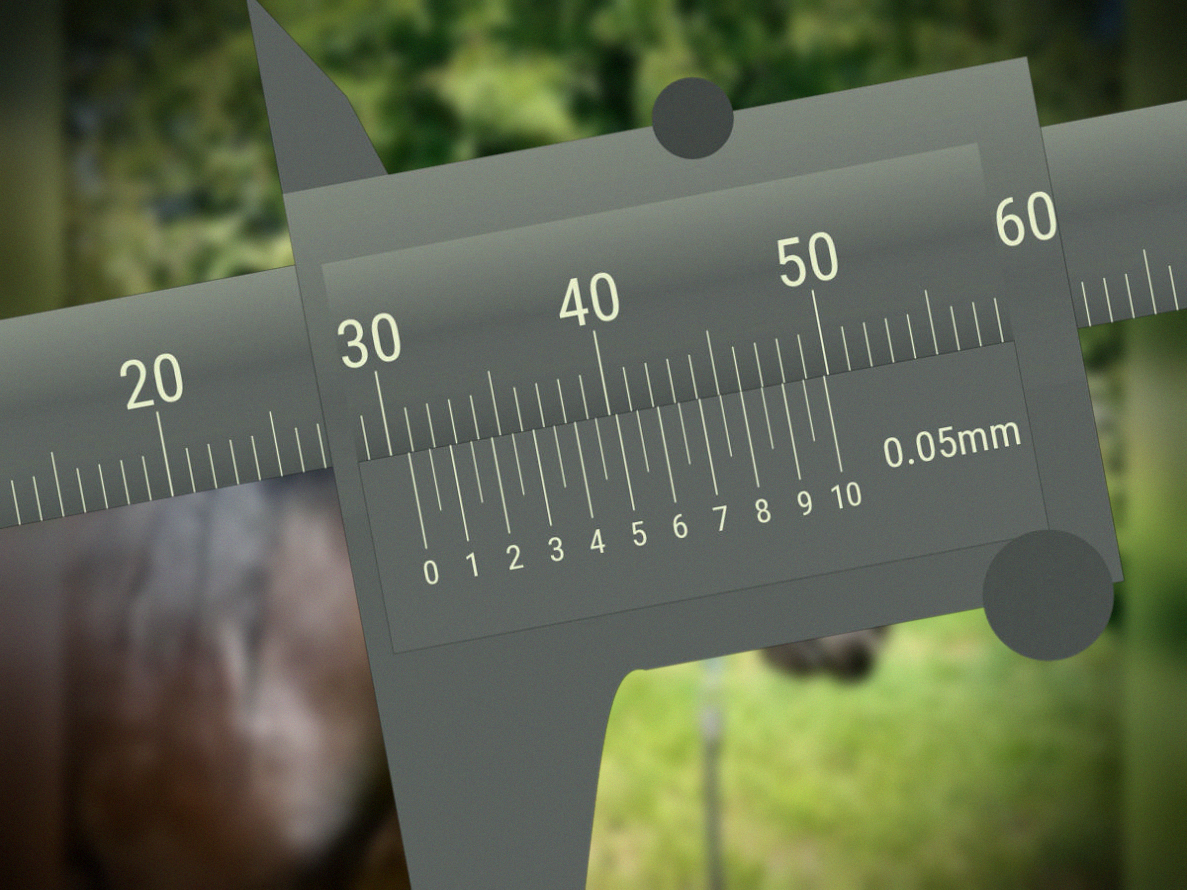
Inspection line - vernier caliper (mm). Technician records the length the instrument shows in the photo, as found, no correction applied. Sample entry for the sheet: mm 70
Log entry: mm 30.80
